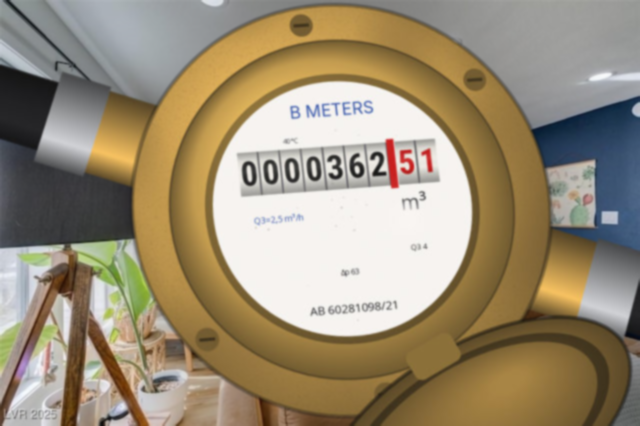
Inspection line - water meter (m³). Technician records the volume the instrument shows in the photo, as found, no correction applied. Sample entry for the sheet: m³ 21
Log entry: m³ 362.51
